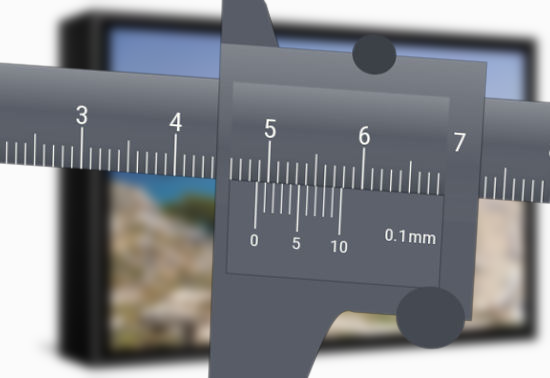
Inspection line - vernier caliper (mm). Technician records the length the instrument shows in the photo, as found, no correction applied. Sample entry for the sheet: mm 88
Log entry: mm 48.8
